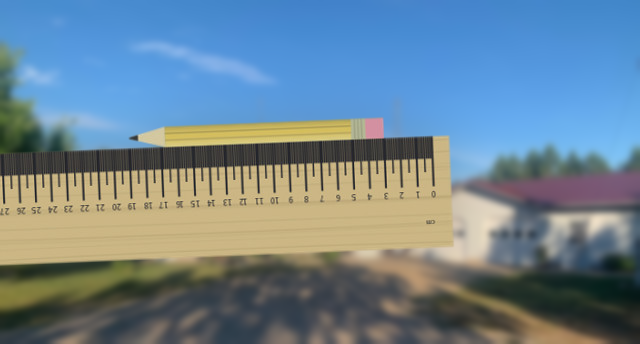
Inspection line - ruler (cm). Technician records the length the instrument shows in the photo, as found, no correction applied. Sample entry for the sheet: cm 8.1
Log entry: cm 16
